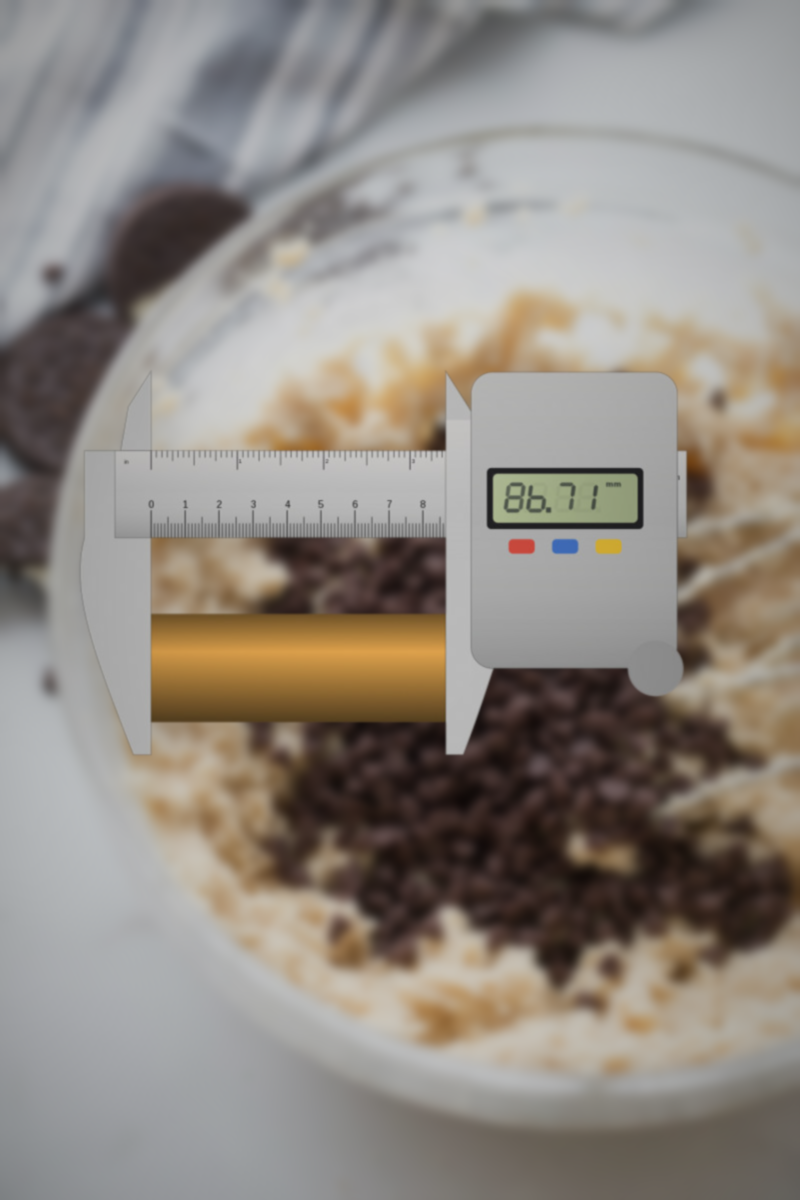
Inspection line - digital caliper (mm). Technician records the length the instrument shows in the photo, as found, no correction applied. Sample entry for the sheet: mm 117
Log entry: mm 86.71
